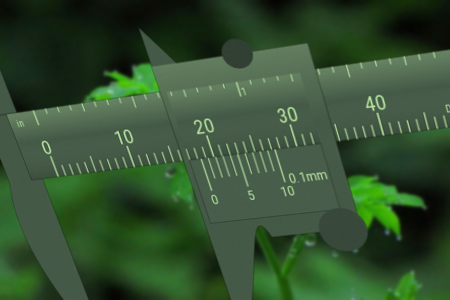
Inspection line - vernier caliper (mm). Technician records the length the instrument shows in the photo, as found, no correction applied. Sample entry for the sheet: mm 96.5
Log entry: mm 18.4
